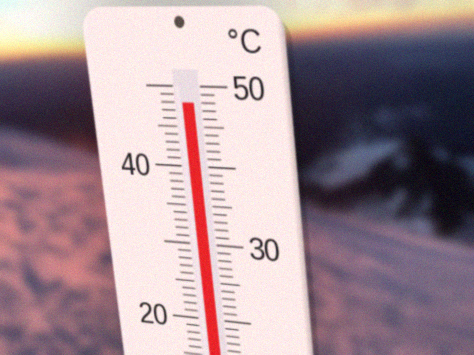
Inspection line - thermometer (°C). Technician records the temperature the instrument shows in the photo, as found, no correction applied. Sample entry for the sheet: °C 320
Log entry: °C 48
